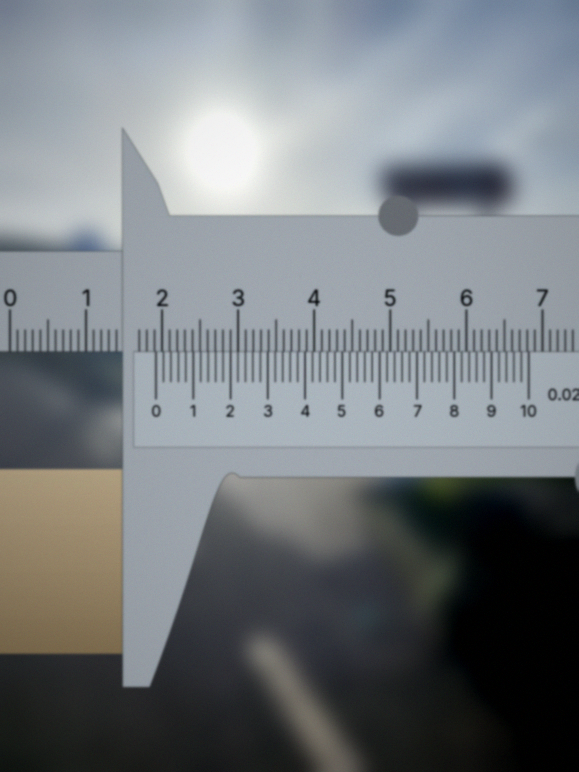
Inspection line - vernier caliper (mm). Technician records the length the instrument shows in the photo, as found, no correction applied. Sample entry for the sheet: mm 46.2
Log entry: mm 19.2
